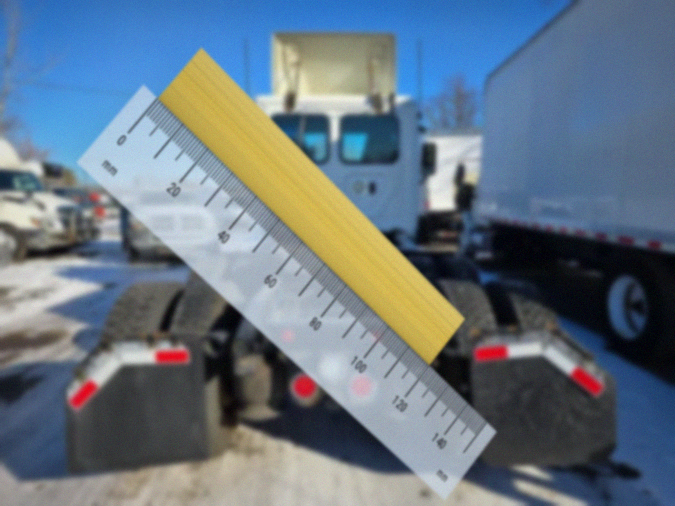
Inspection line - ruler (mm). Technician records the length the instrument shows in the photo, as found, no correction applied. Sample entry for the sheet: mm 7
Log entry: mm 120
